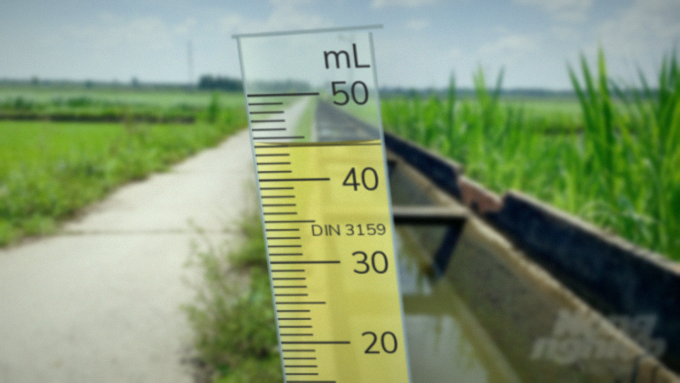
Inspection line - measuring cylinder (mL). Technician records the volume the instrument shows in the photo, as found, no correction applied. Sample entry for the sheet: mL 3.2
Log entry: mL 44
